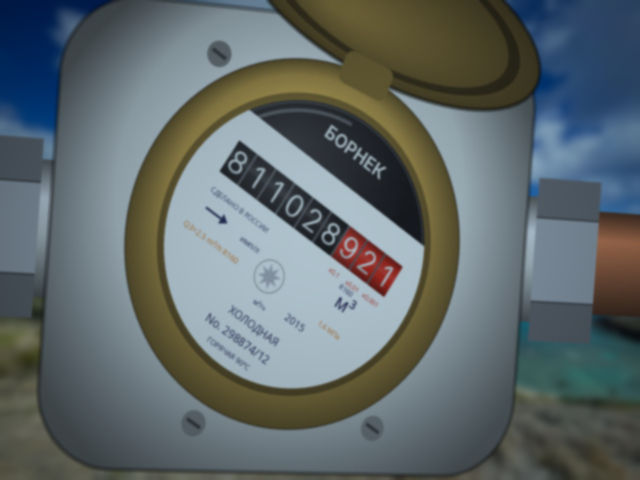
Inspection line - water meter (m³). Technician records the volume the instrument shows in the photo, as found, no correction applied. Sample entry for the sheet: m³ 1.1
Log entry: m³ 811028.921
